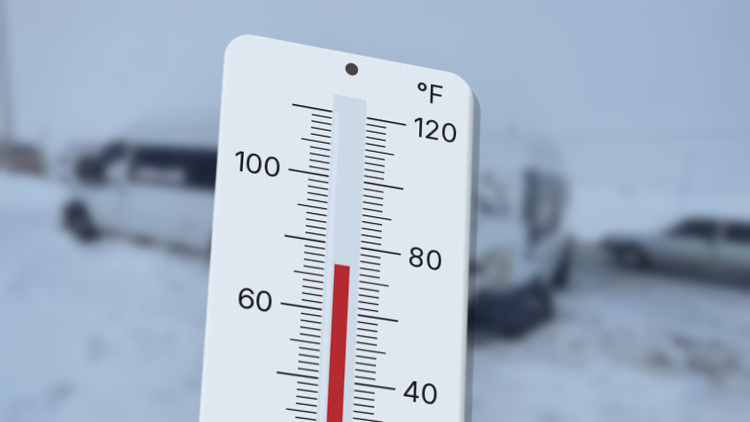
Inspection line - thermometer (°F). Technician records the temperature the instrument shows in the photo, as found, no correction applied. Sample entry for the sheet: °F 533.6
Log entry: °F 74
